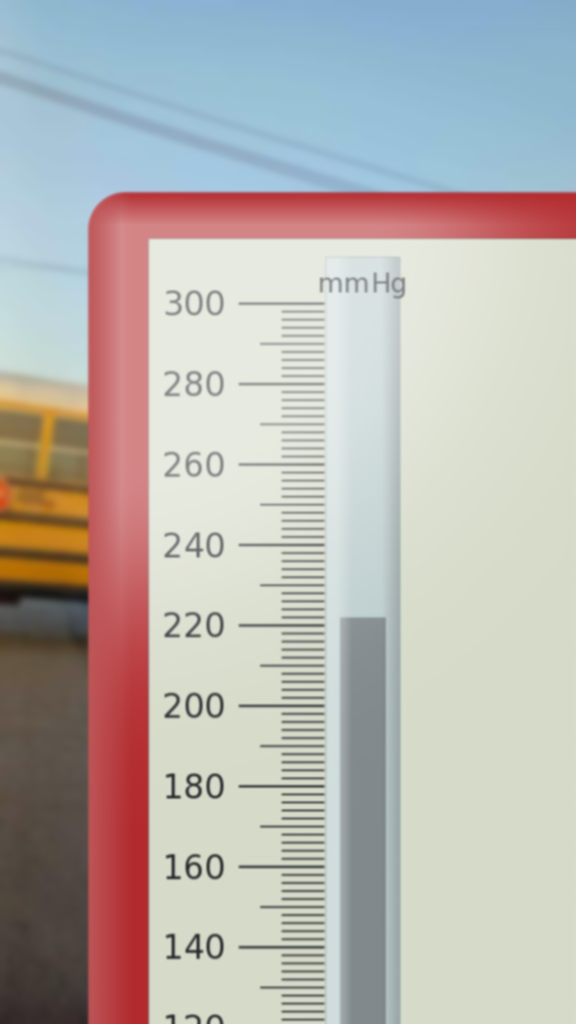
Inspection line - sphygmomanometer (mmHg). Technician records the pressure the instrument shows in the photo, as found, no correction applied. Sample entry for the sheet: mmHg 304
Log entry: mmHg 222
